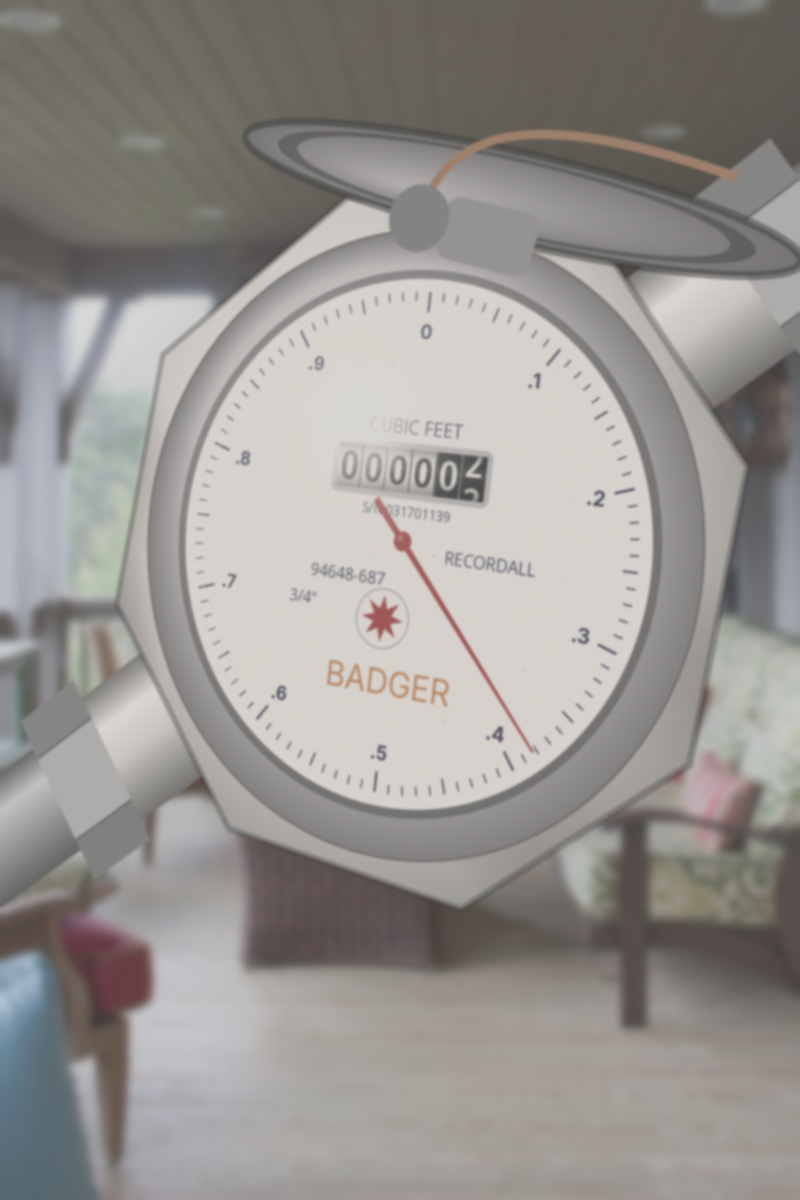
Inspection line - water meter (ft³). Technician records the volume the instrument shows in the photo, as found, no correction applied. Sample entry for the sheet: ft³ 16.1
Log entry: ft³ 2.38
